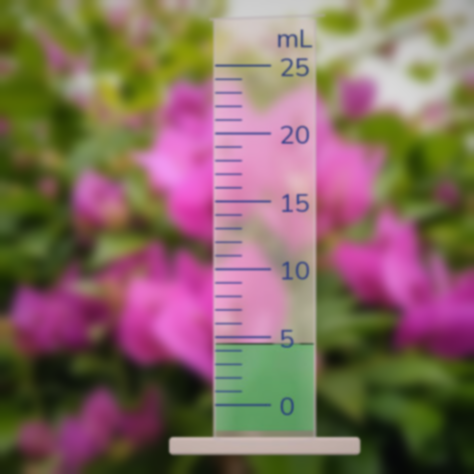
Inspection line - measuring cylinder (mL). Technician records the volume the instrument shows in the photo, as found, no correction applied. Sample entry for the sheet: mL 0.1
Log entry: mL 4.5
